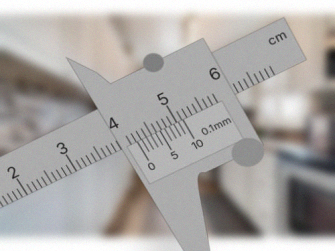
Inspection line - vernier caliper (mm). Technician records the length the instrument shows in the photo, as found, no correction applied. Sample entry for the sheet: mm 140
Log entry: mm 42.2
